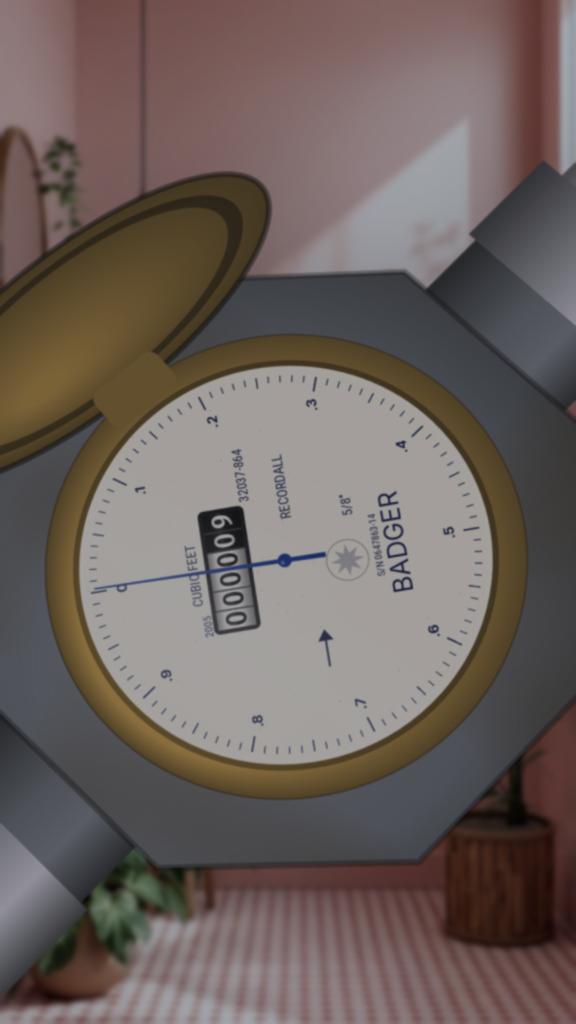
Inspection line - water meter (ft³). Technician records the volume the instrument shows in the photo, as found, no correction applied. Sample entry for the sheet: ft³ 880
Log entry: ft³ 9.00
